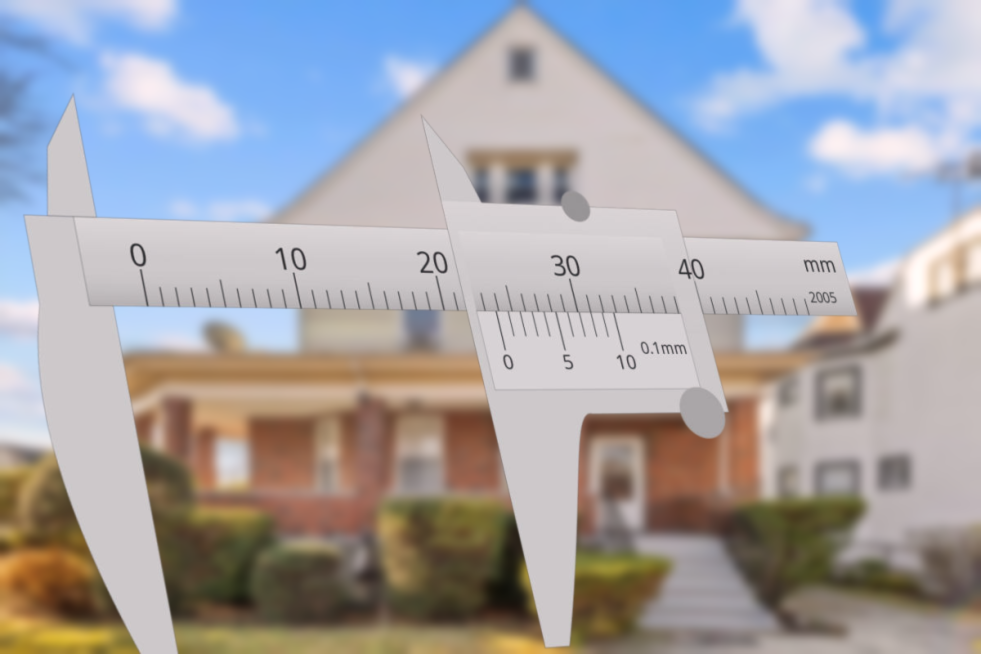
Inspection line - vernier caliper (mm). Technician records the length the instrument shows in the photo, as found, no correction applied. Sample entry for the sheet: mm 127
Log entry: mm 23.8
